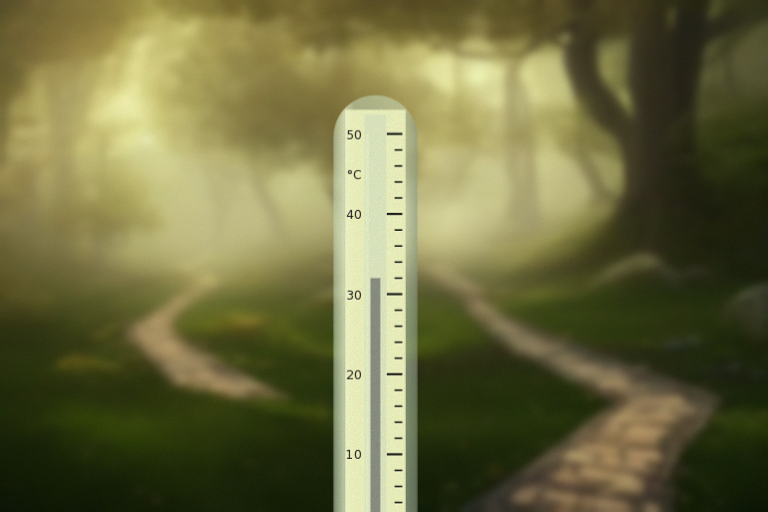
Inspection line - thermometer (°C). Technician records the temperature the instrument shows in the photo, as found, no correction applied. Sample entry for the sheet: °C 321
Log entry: °C 32
